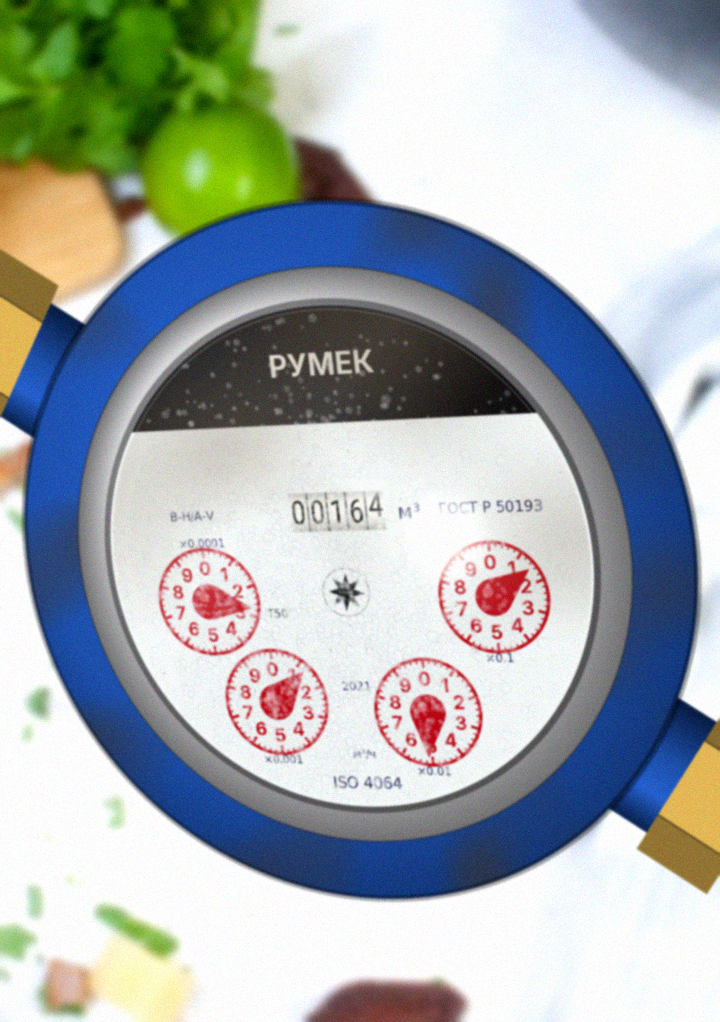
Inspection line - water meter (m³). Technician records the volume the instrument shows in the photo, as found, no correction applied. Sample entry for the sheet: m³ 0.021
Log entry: m³ 164.1512
